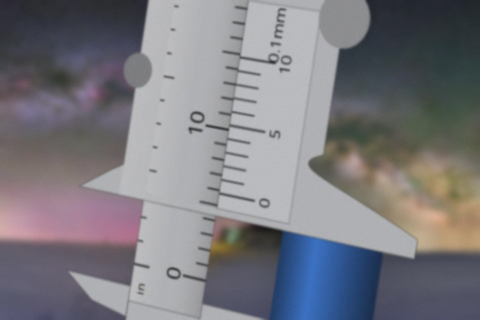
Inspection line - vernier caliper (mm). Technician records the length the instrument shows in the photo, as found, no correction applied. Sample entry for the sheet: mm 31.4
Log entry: mm 5.8
